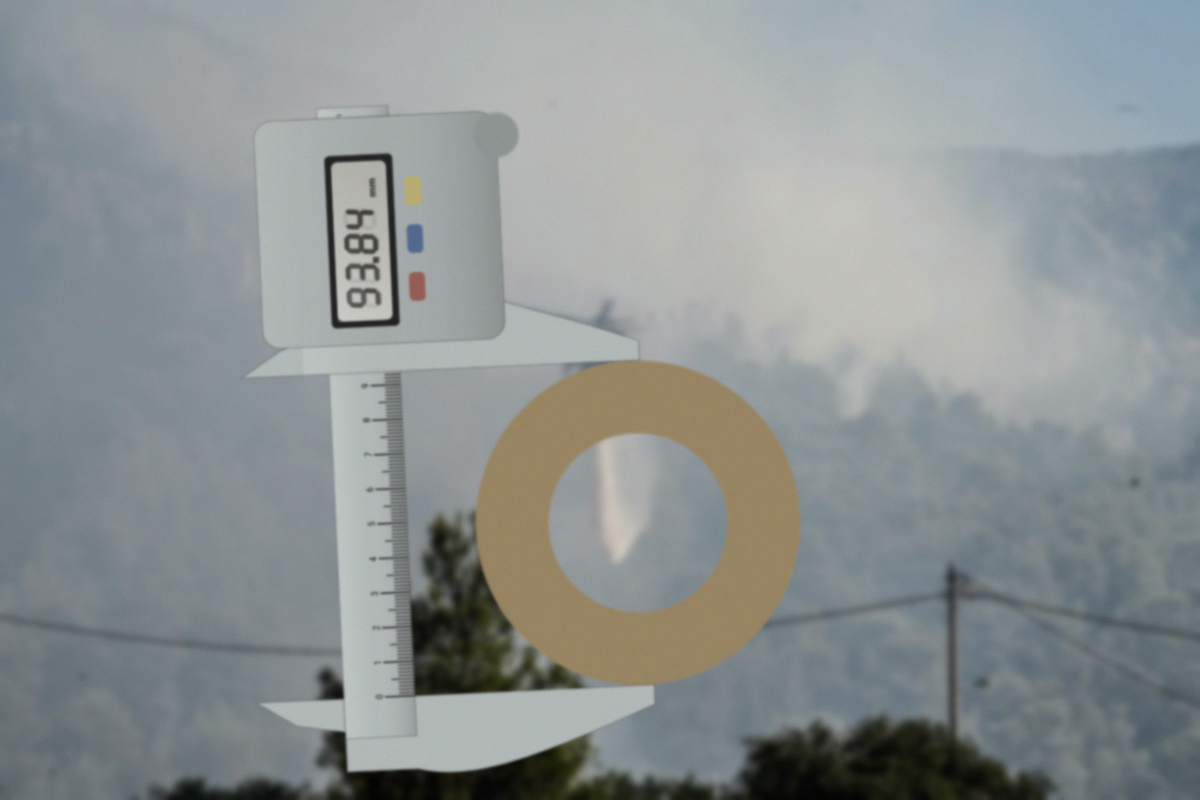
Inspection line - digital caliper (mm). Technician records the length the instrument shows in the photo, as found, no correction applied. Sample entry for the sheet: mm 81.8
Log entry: mm 93.84
